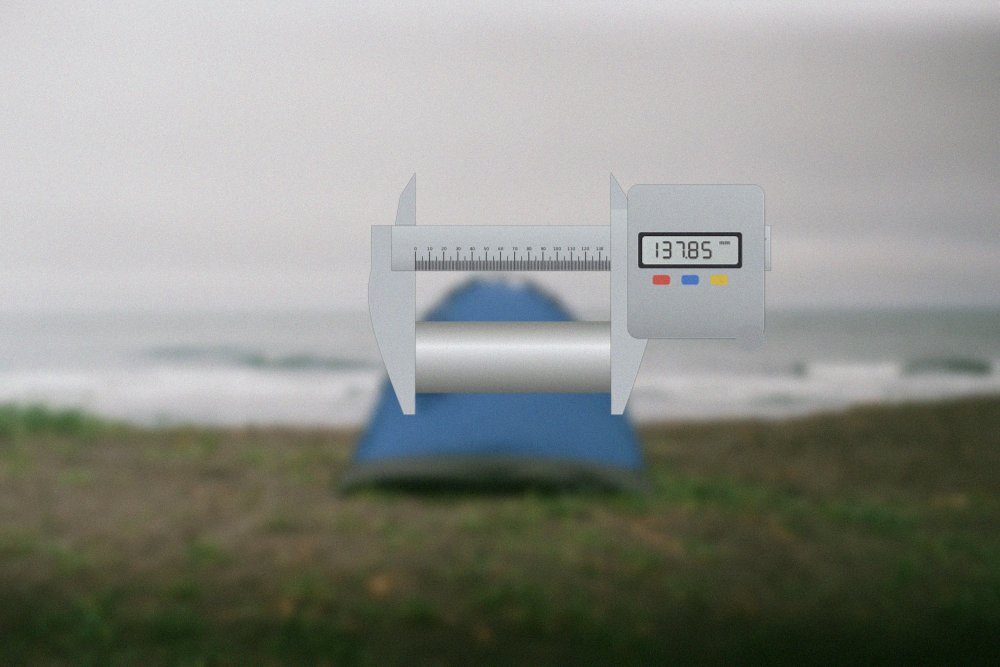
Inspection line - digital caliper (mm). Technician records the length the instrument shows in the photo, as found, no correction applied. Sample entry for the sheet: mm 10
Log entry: mm 137.85
